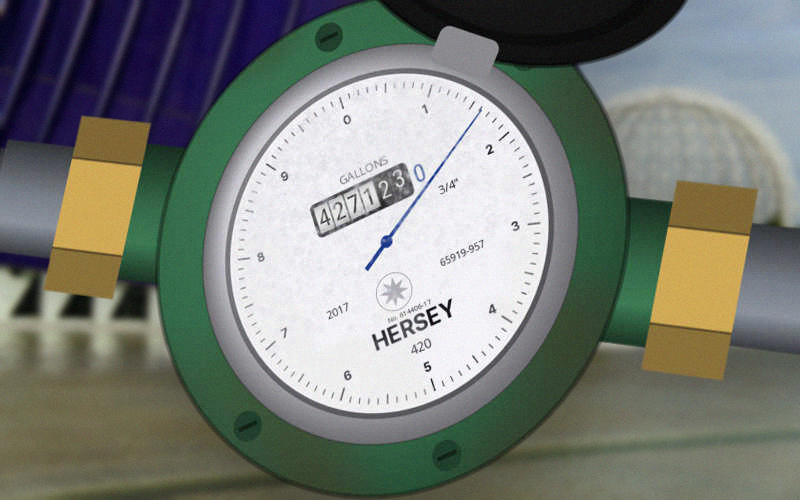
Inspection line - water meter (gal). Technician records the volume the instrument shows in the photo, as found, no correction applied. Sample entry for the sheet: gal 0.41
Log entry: gal 4271231.6
